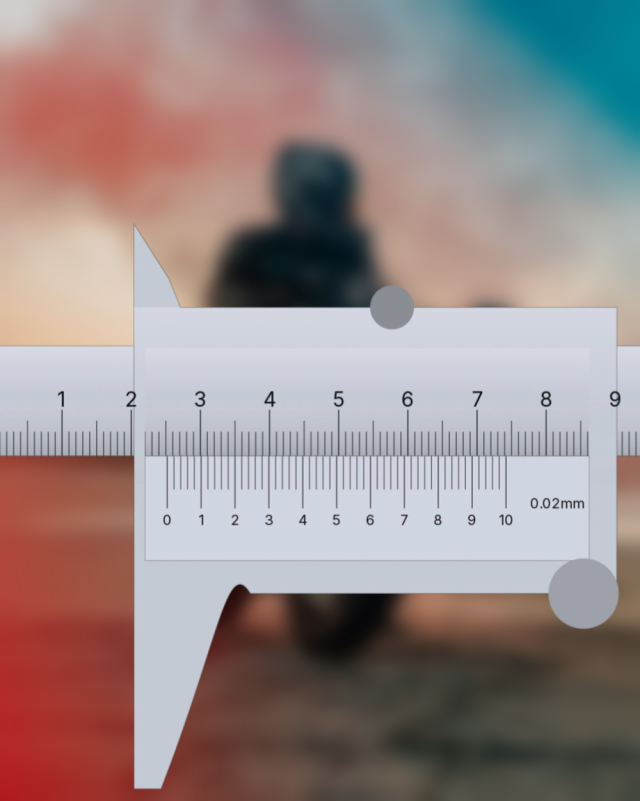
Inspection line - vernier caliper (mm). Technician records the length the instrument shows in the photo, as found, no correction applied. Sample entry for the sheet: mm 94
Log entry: mm 25.2
